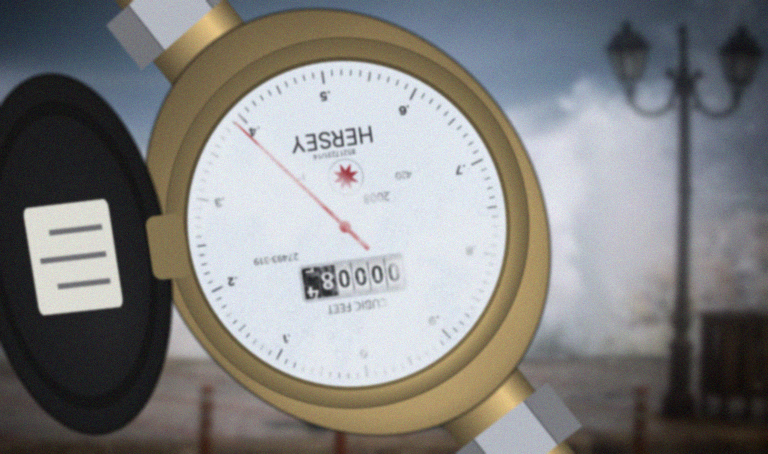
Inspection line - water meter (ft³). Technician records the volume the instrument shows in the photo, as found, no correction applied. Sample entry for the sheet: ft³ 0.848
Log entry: ft³ 84.39
